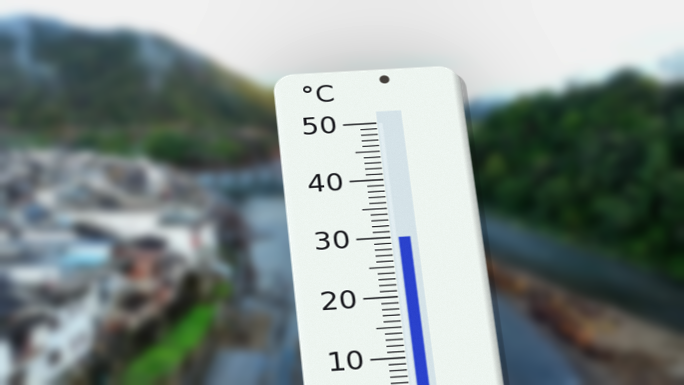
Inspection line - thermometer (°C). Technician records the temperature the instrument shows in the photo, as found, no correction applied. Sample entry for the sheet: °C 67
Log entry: °C 30
